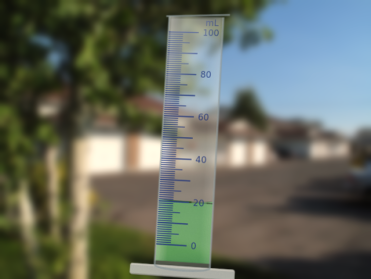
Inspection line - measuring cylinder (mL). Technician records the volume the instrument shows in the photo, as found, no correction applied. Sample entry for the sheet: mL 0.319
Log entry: mL 20
